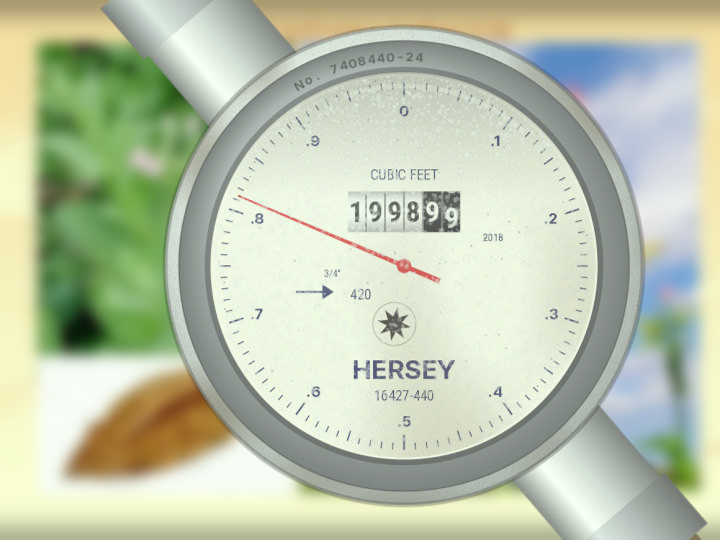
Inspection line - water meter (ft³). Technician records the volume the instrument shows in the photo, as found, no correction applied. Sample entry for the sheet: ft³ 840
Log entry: ft³ 199898.81
